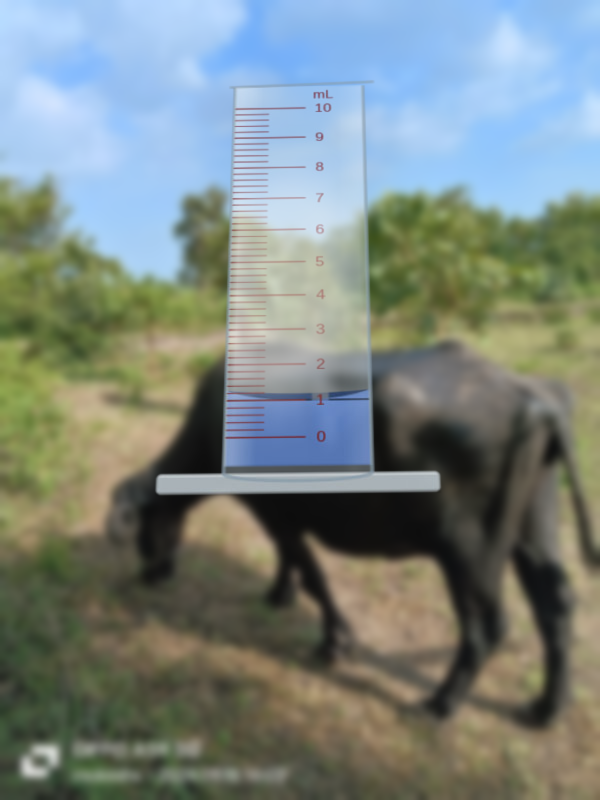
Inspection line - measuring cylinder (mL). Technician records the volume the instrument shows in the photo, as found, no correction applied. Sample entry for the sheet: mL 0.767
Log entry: mL 1
